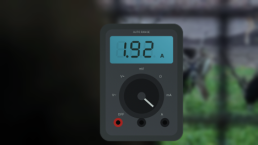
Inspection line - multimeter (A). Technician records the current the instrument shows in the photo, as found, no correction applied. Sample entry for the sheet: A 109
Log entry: A 1.92
